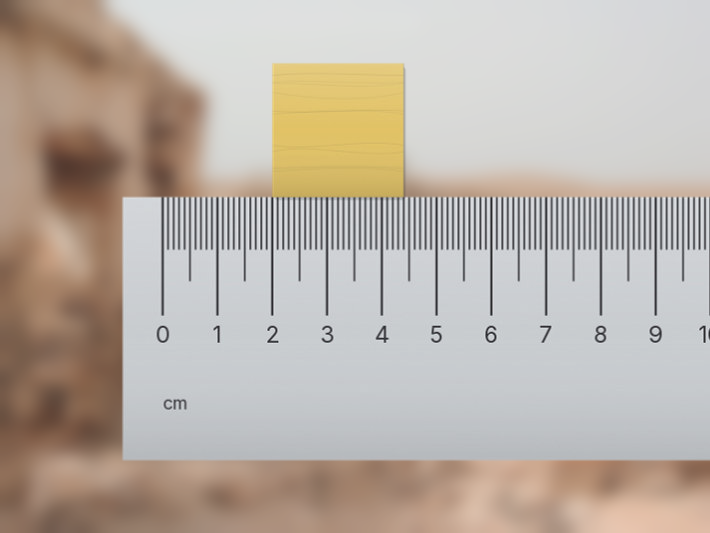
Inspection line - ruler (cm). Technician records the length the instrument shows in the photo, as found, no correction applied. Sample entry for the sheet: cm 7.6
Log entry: cm 2.4
